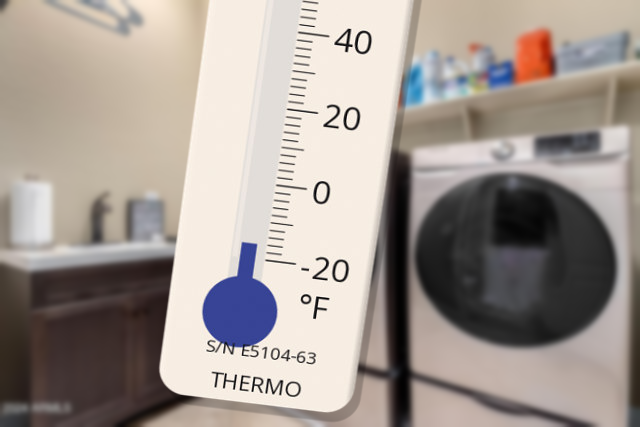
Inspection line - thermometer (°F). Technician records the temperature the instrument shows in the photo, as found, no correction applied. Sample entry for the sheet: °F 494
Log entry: °F -16
